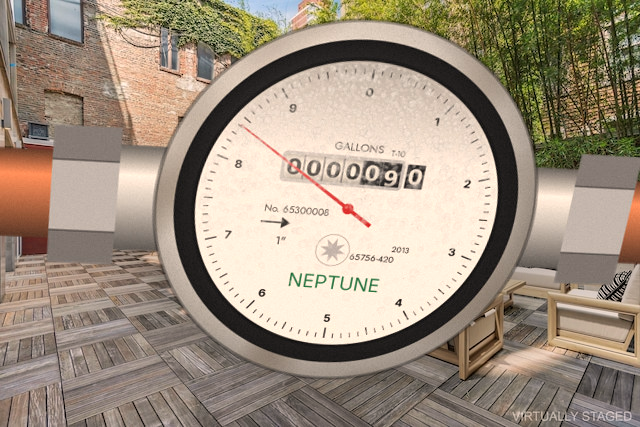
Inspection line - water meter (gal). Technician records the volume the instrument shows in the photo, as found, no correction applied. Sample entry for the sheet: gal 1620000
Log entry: gal 88.4
